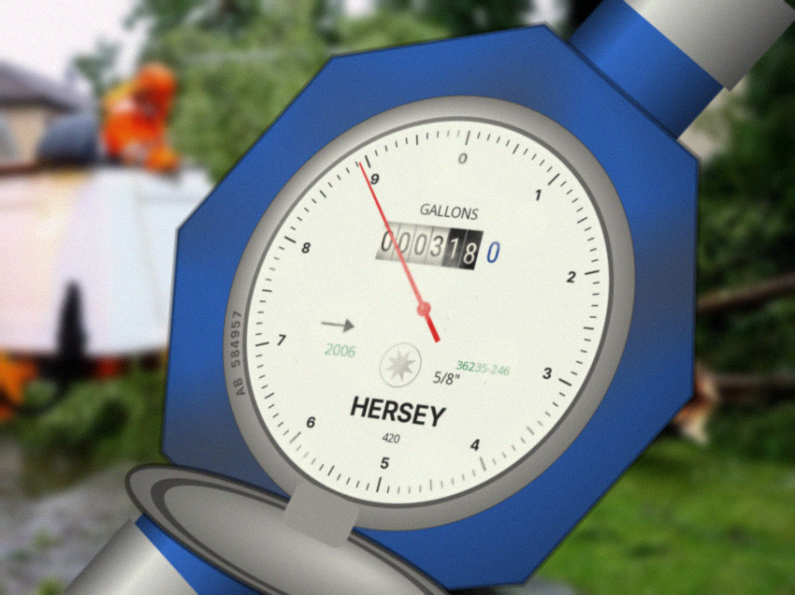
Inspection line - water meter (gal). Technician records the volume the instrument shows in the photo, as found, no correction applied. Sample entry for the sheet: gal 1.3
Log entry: gal 3178.9
